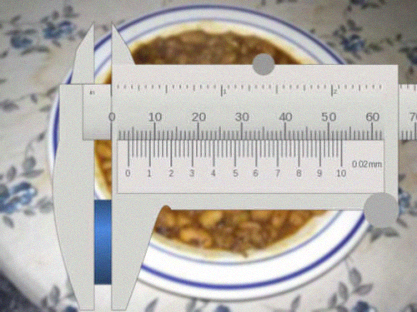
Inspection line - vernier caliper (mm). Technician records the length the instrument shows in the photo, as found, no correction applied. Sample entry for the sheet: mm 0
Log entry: mm 4.0
